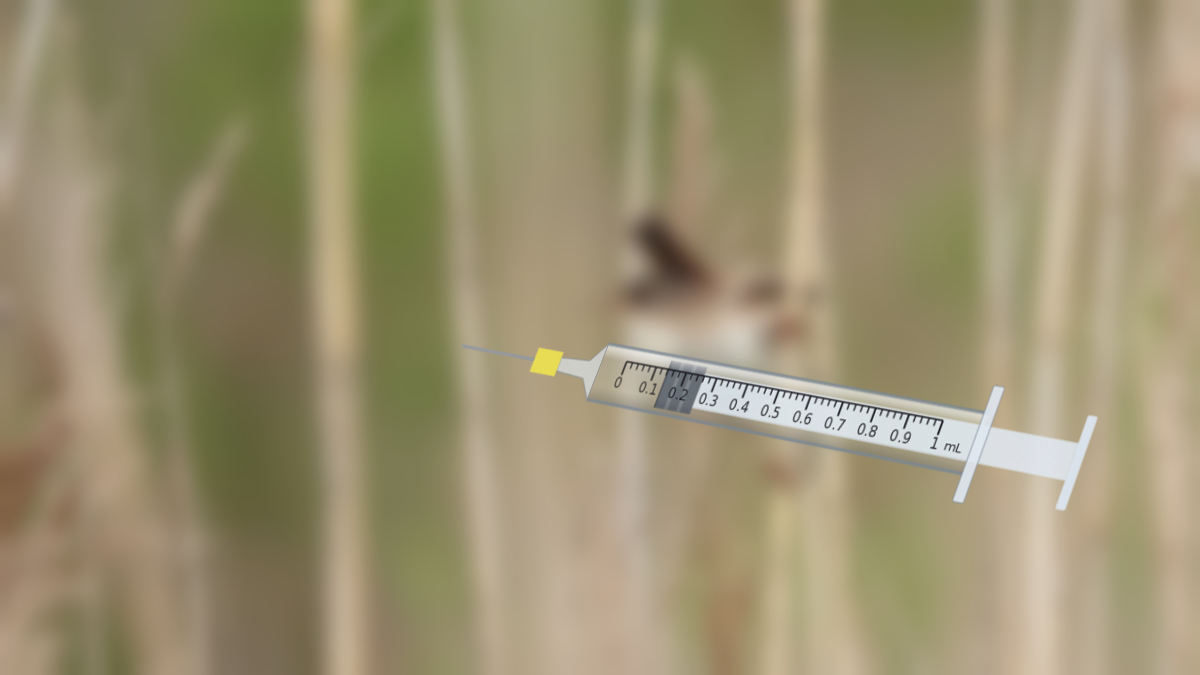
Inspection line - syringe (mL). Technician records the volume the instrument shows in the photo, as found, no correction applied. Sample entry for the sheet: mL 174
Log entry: mL 0.14
